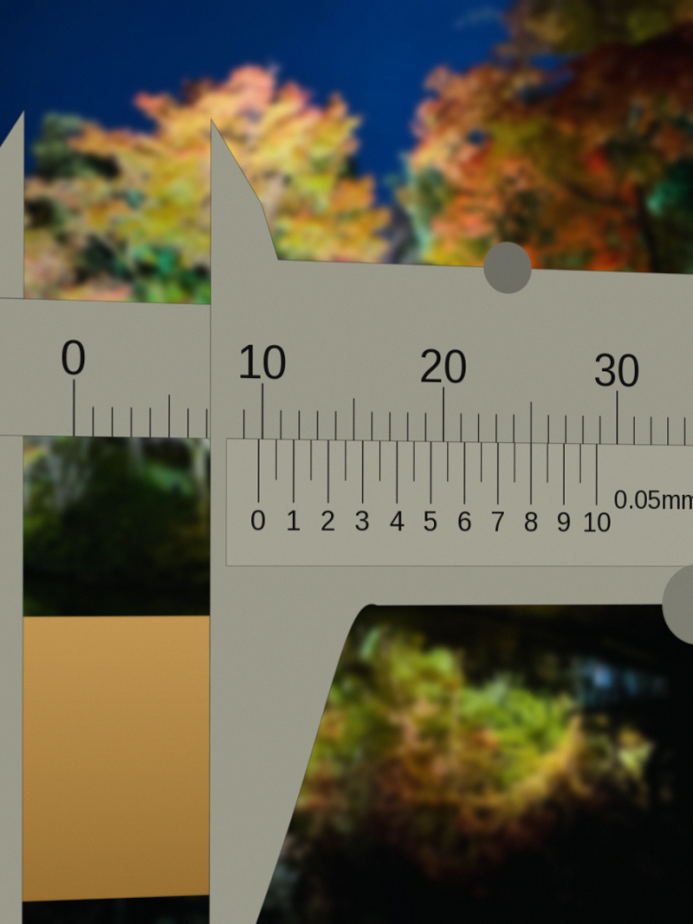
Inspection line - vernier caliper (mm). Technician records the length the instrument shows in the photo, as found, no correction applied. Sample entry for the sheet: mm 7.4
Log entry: mm 9.8
